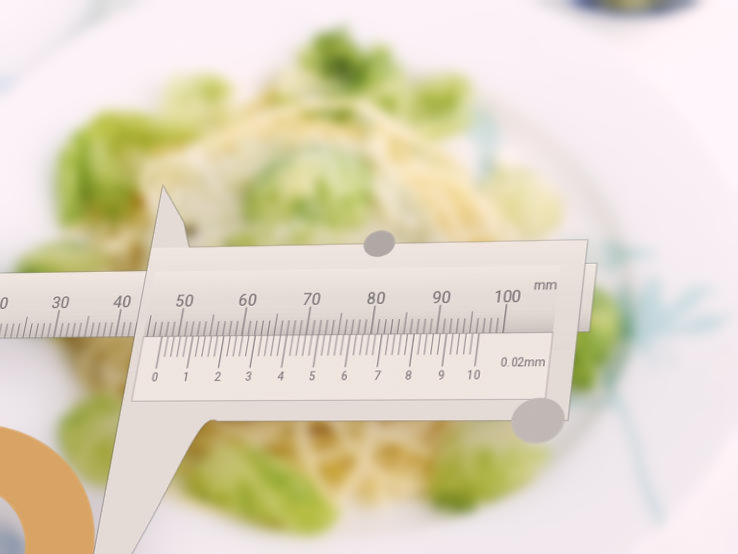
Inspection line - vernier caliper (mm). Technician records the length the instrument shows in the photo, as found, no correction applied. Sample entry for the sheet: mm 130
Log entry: mm 47.4
